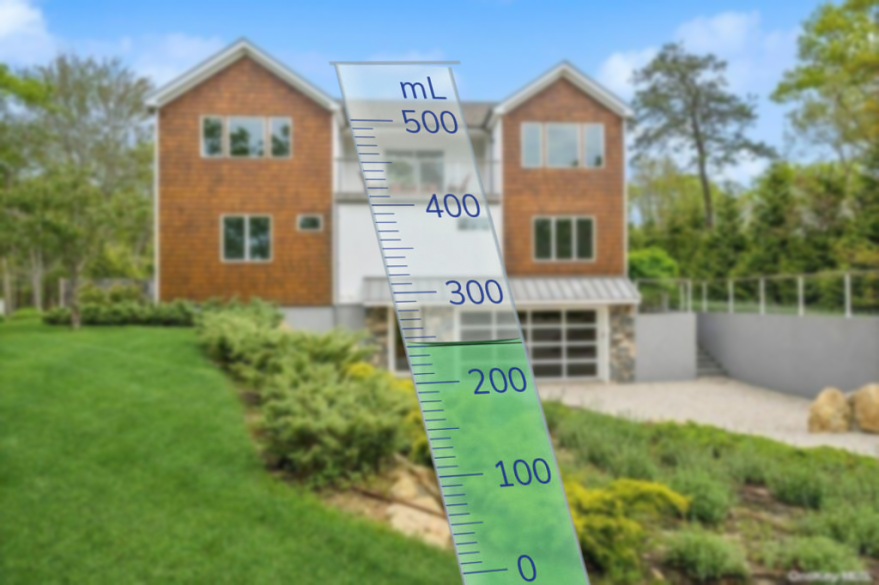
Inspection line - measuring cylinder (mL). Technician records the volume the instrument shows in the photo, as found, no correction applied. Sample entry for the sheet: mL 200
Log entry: mL 240
